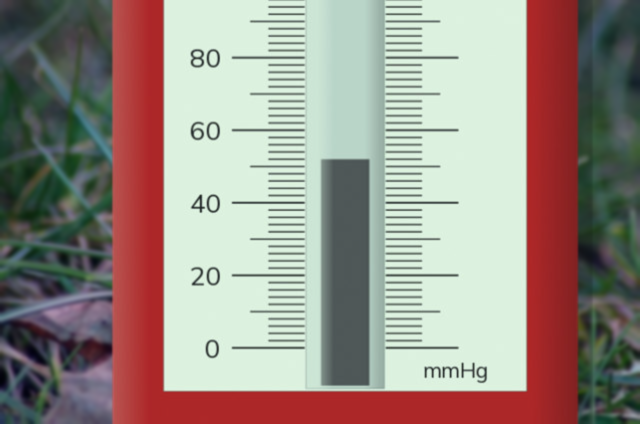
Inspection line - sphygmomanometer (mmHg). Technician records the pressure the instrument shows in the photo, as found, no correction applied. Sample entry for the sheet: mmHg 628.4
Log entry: mmHg 52
